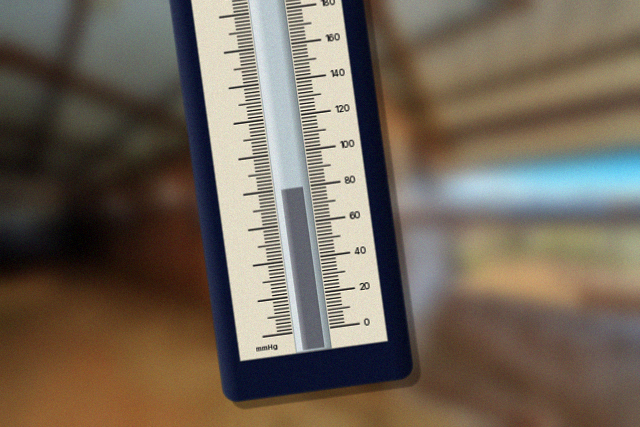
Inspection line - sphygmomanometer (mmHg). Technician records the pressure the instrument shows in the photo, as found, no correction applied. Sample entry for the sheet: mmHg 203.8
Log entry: mmHg 80
